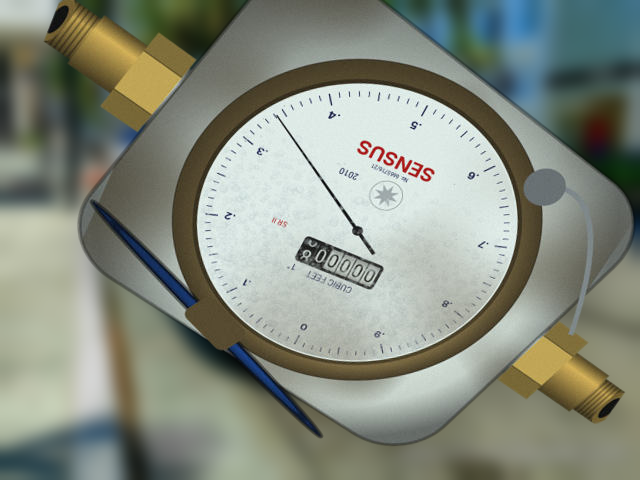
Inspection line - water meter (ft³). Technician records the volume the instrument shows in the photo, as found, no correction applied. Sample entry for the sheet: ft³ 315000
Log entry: ft³ 8.34
